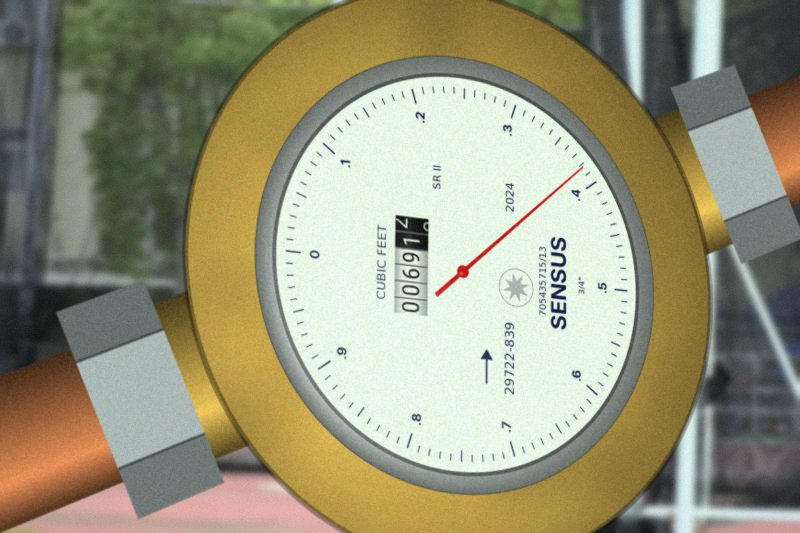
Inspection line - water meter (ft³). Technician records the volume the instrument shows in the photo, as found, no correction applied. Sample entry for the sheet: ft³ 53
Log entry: ft³ 6912.38
